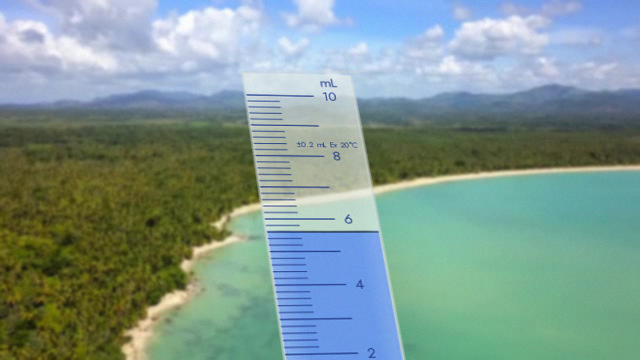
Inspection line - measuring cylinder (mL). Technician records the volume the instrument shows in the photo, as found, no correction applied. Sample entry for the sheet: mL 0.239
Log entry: mL 5.6
